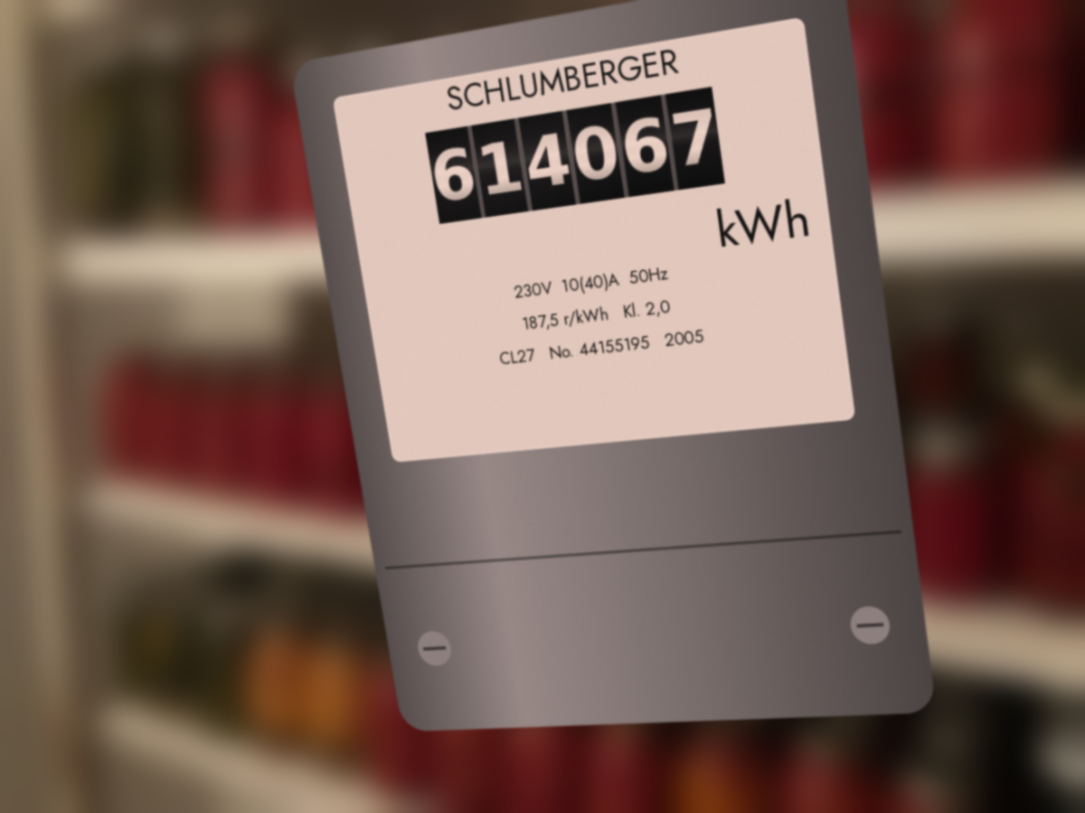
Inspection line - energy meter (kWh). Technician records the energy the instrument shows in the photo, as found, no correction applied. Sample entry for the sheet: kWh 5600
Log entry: kWh 614067
